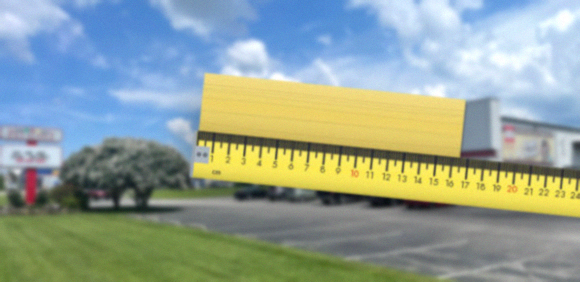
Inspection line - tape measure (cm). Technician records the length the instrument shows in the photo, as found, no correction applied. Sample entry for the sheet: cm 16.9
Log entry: cm 16.5
